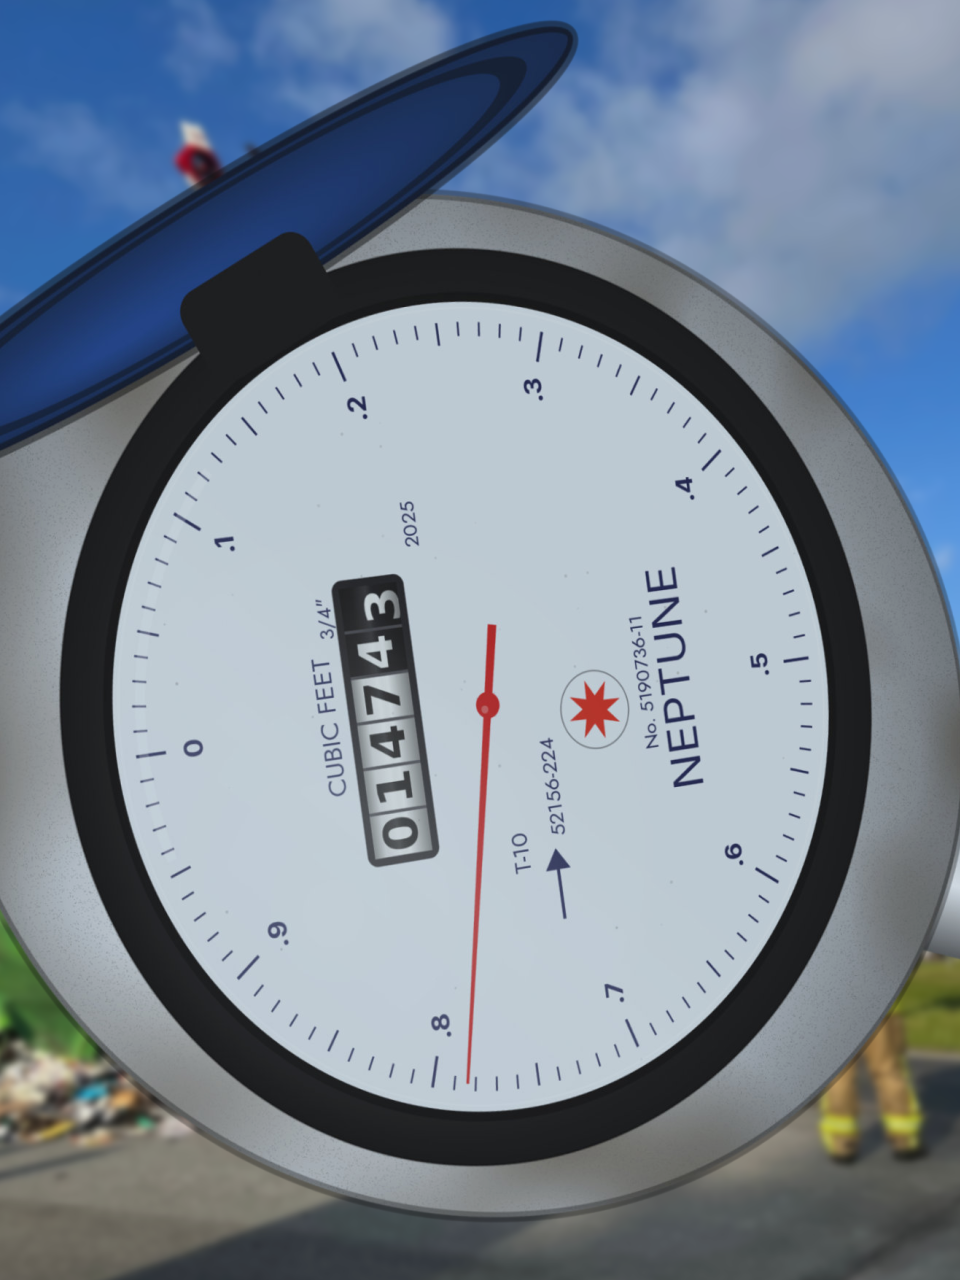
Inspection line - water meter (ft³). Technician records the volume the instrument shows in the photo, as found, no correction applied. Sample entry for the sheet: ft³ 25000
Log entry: ft³ 14742.78
